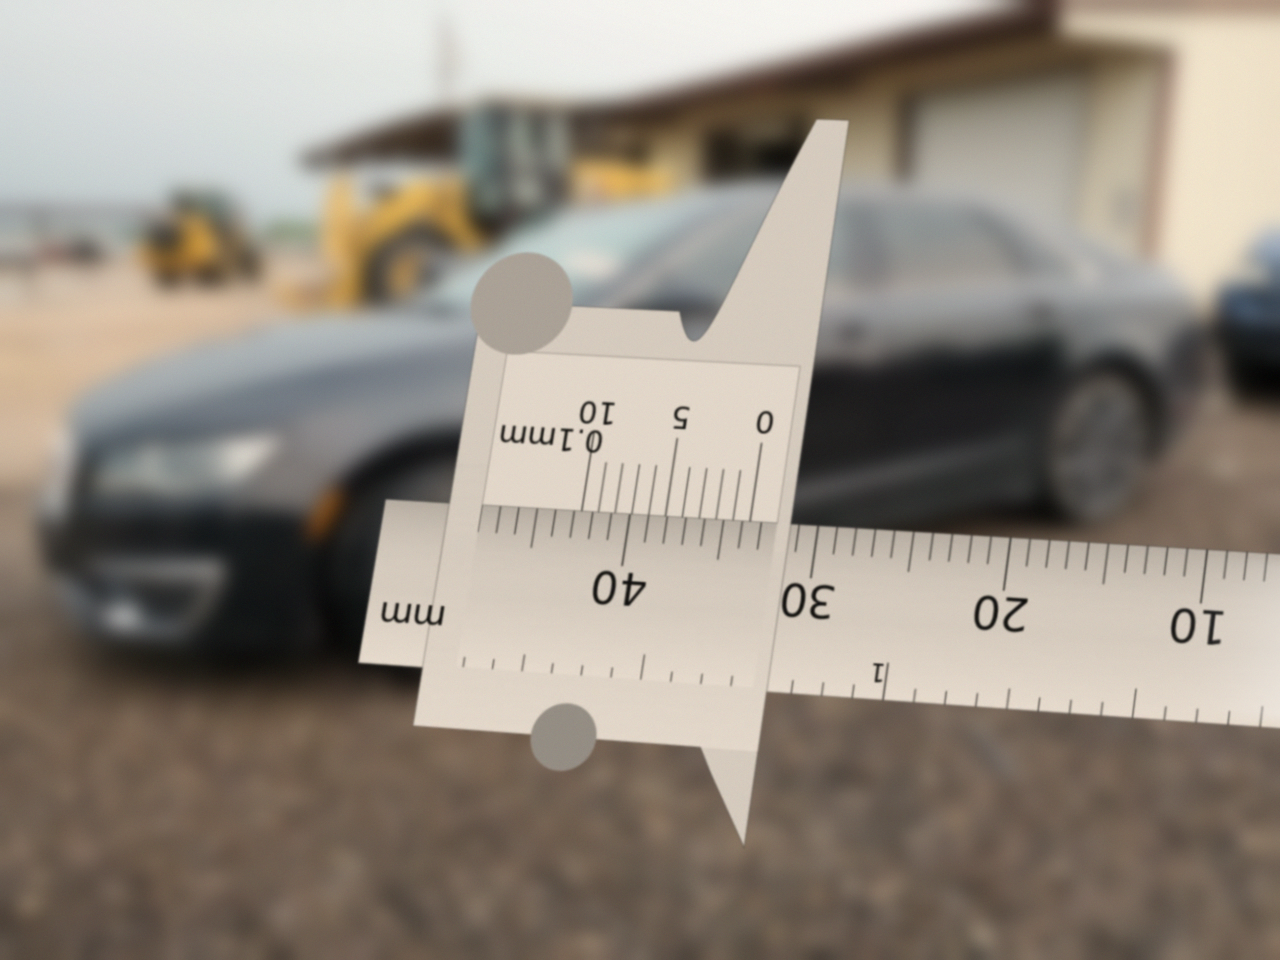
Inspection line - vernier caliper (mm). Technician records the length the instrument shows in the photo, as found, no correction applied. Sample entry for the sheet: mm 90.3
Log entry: mm 33.6
